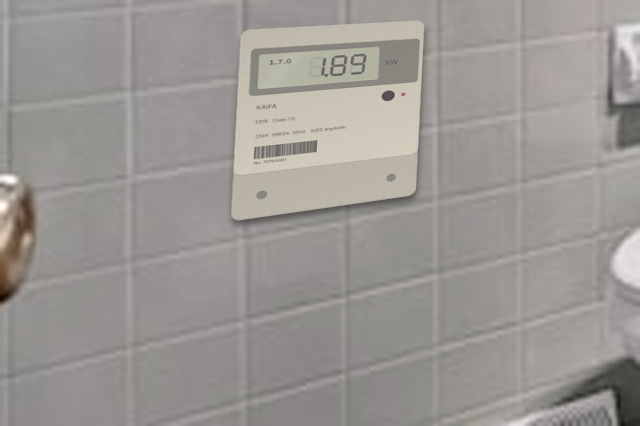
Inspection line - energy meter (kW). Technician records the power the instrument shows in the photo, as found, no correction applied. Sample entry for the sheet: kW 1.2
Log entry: kW 1.89
